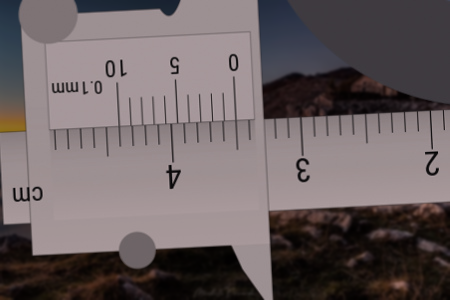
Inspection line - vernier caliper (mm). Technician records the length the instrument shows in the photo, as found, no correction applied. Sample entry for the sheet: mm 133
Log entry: mm 35.0
